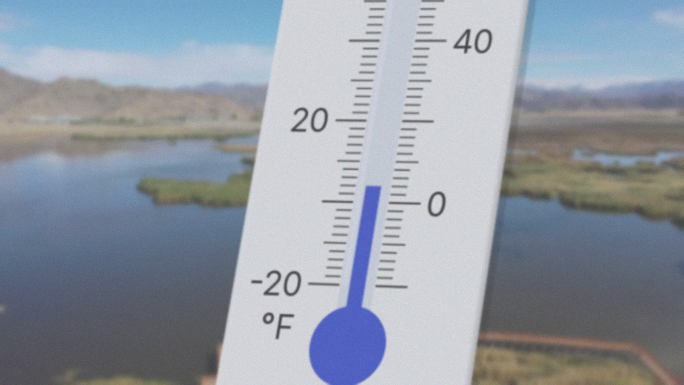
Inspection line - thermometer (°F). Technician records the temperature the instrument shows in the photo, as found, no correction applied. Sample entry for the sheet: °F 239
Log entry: °F 4
